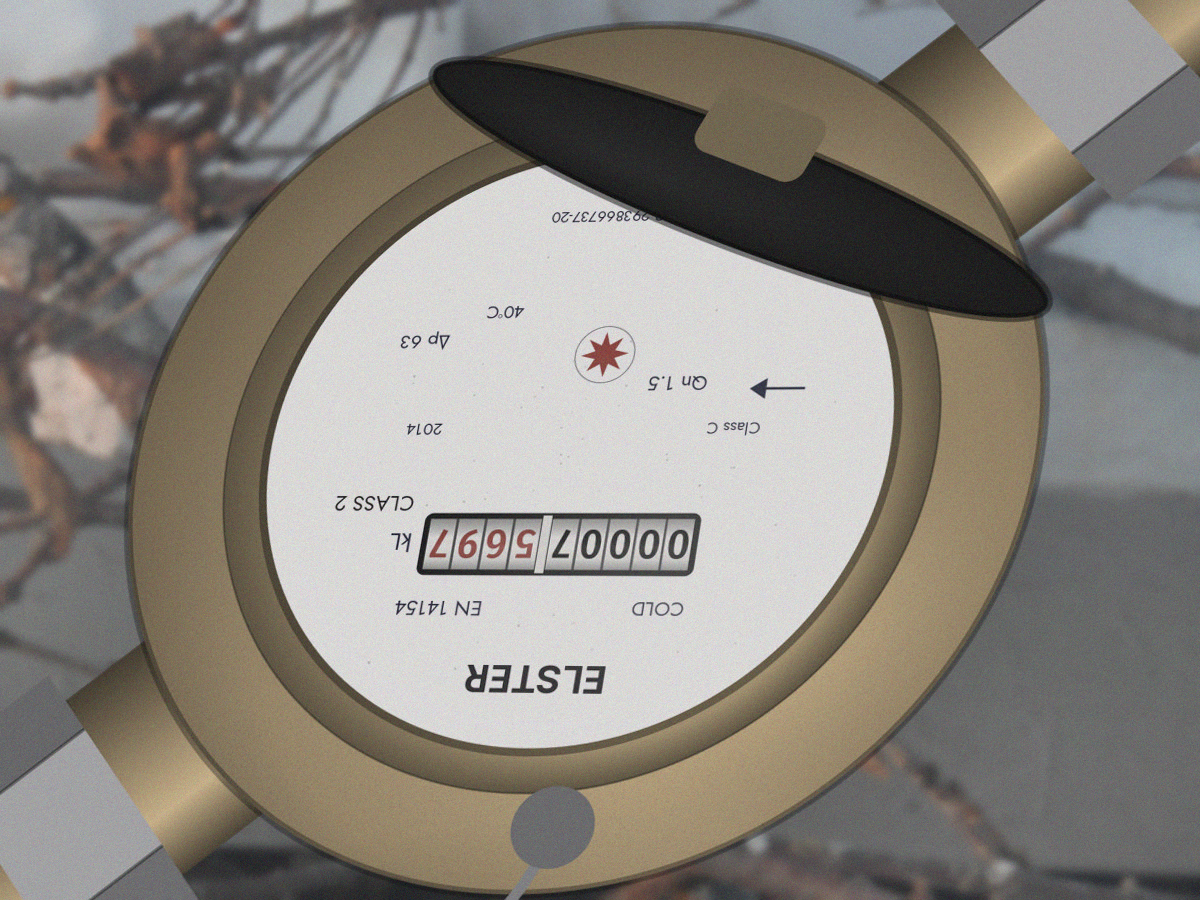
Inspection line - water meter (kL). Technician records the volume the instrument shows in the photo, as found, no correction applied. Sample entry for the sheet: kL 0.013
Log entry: kL 7.5697
